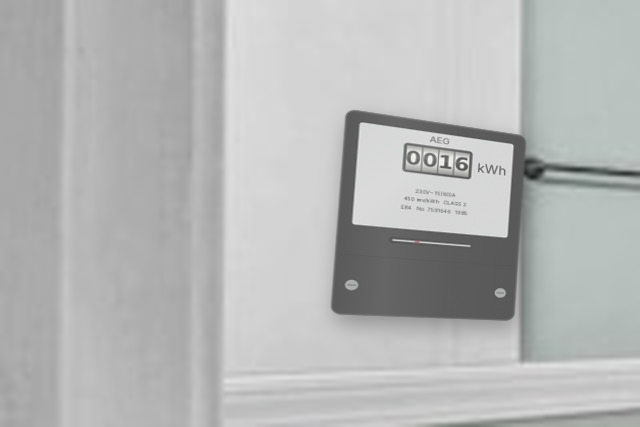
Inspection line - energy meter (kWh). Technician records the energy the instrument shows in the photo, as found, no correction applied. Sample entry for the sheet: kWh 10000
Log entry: kWh 16
